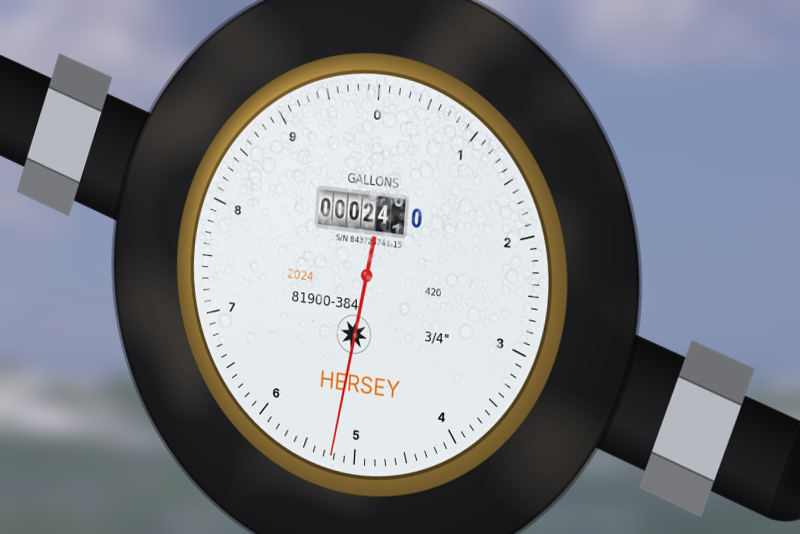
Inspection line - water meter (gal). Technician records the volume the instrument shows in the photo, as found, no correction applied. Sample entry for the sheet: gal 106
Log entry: gal 2405.2
